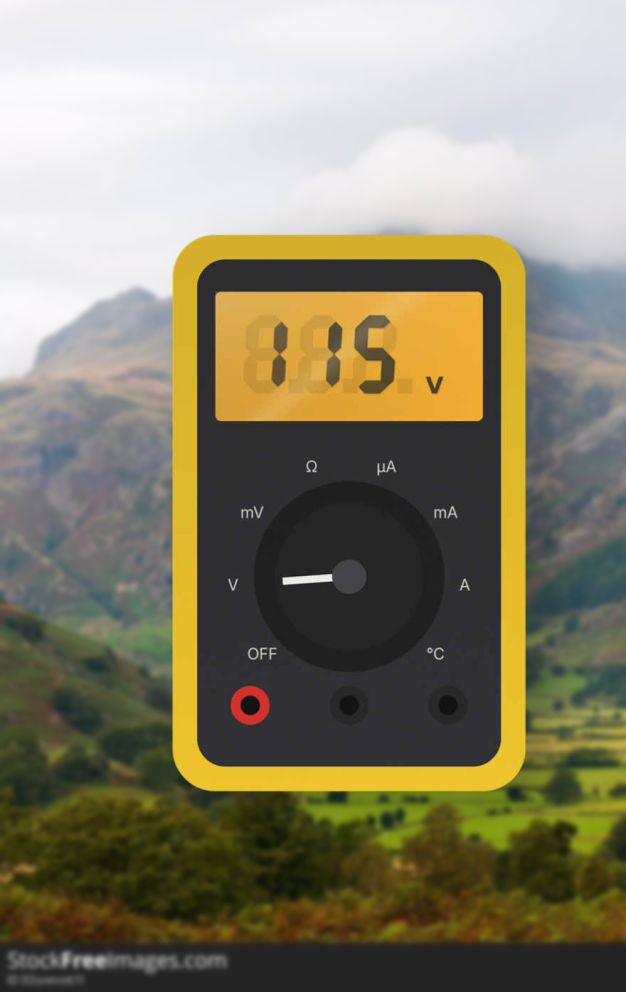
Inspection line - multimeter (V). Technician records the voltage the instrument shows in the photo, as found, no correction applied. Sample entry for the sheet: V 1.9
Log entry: V 115
